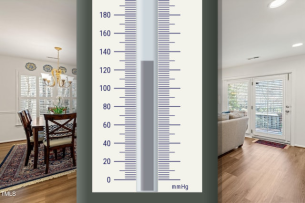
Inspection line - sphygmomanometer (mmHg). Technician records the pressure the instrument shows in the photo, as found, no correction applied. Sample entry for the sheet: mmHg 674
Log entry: mmHg 130
